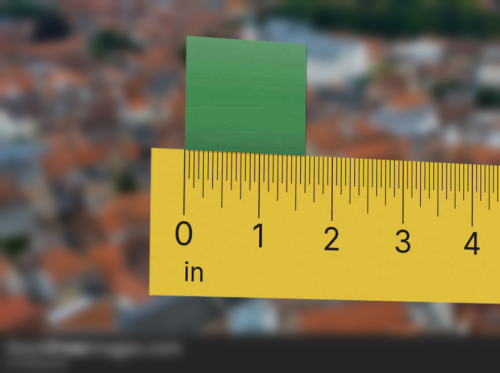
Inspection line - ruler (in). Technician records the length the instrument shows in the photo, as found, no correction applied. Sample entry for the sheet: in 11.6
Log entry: in 1.625
